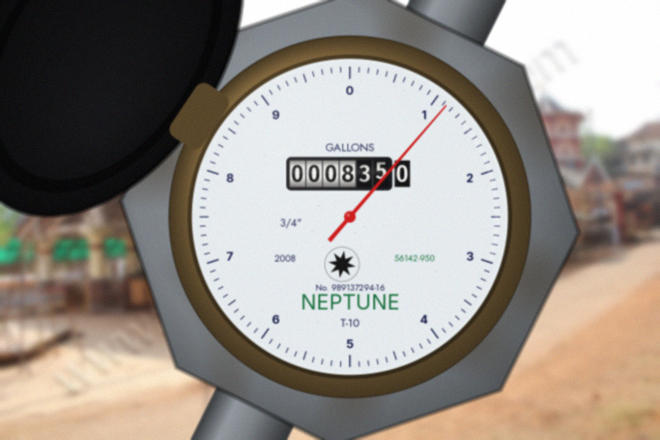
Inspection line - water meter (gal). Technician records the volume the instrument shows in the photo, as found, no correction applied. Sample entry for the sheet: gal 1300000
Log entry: gal 8351.1
